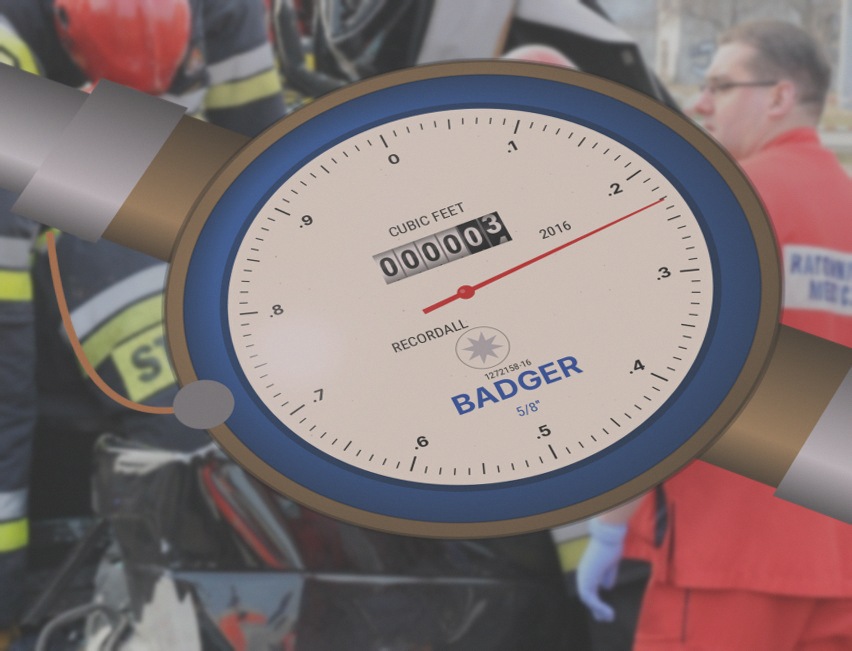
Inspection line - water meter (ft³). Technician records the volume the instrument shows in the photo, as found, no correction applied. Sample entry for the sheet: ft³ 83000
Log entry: ft³ 3.23
